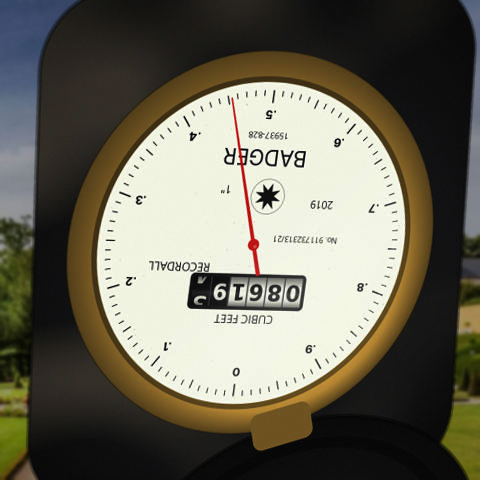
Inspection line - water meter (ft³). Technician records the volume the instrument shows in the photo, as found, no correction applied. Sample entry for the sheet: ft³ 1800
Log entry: ft³ 86193.45
